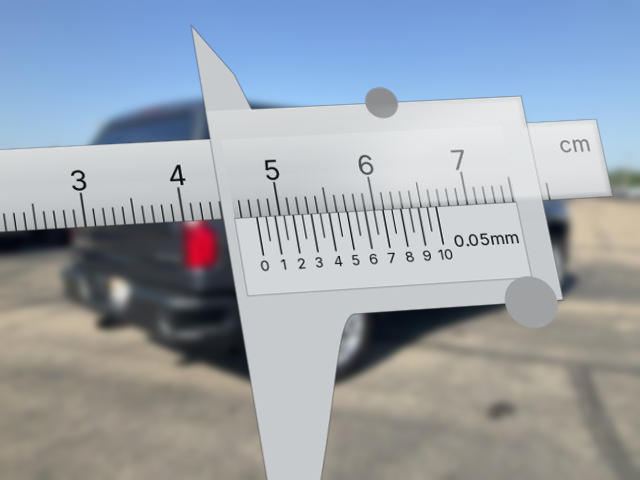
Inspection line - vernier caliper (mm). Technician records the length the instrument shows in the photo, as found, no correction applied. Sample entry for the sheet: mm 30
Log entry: mm 47.6
